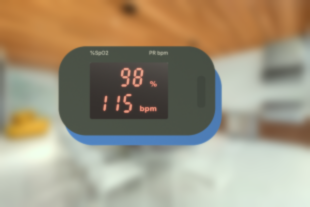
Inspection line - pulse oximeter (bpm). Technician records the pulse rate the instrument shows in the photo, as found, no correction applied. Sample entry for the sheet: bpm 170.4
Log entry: bpm 115
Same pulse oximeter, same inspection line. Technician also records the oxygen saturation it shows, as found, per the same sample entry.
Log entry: % 98
